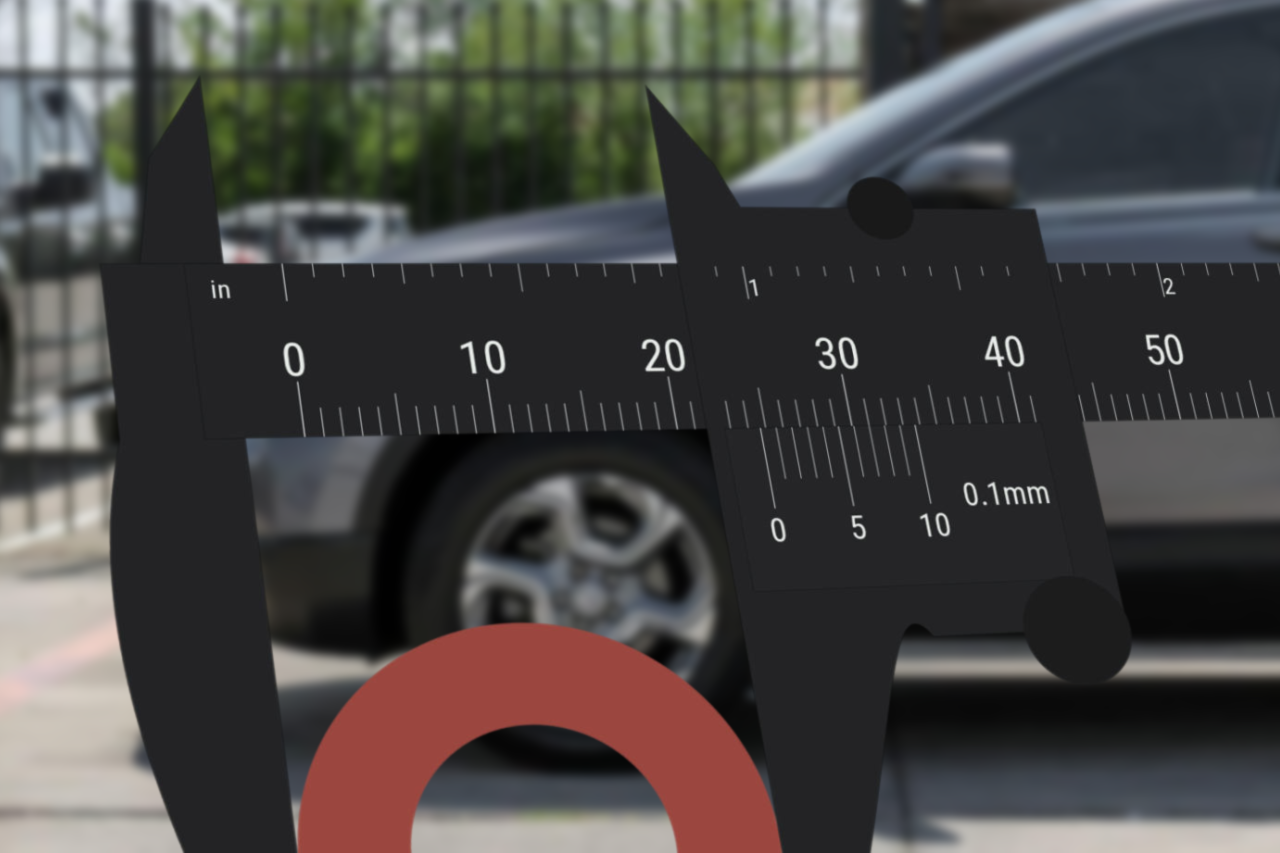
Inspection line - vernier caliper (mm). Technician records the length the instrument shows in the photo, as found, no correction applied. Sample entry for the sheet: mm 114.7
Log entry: mm 24.7
